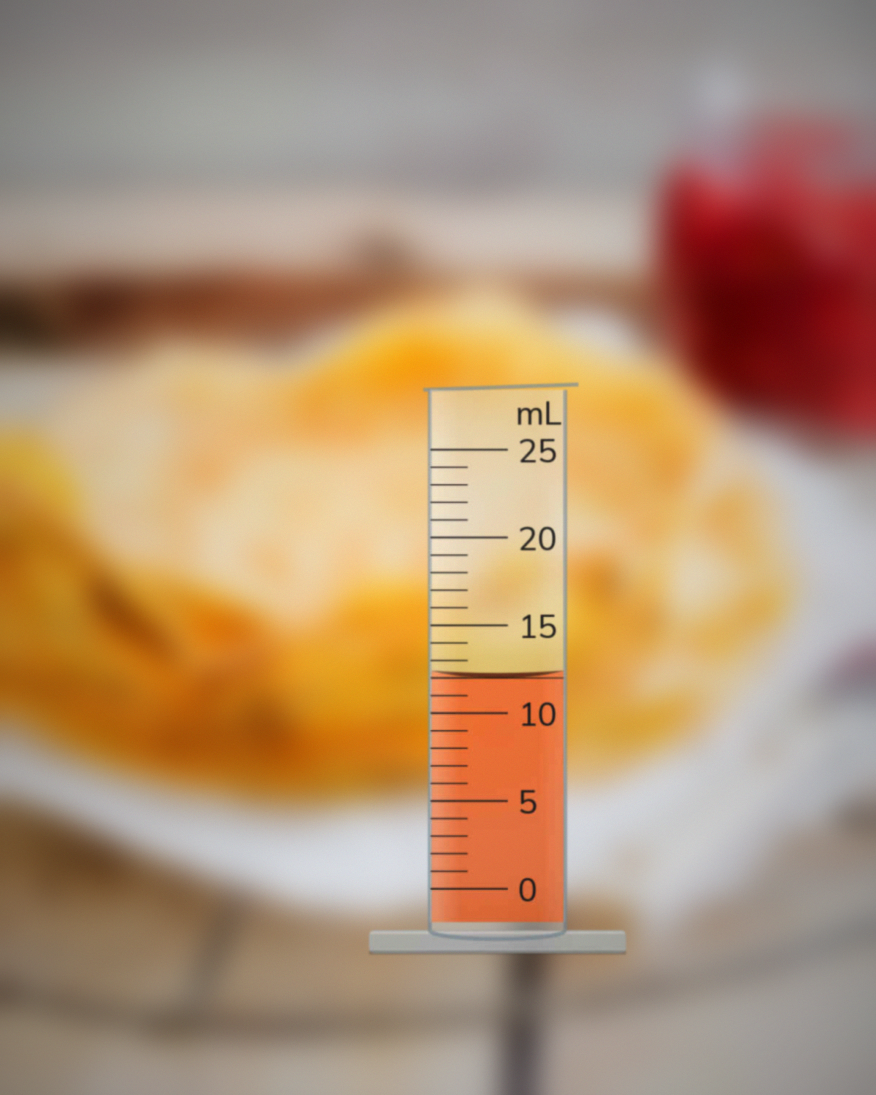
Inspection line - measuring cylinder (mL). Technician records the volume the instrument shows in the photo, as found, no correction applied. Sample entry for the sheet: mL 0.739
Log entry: mL 12
